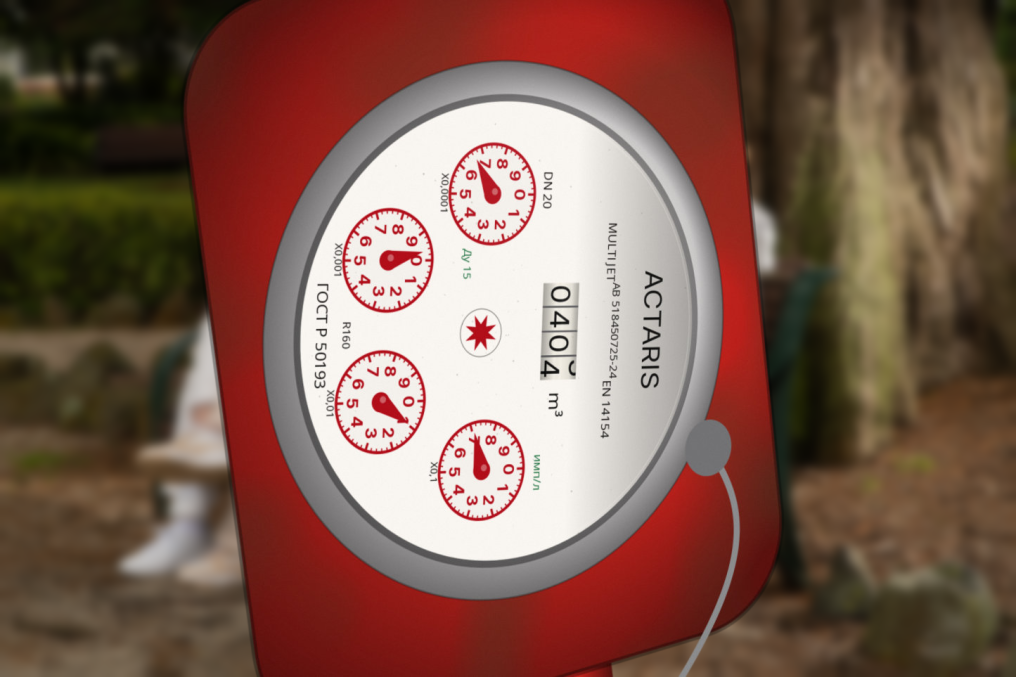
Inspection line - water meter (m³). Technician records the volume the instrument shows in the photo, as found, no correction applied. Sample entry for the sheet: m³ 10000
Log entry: m³ 403.7096
